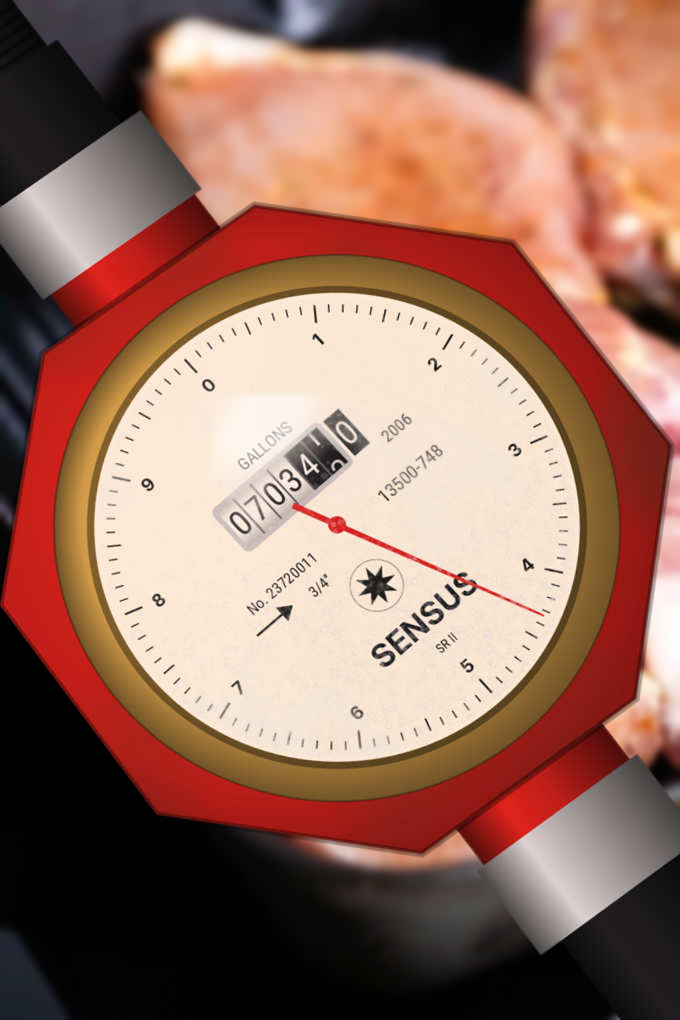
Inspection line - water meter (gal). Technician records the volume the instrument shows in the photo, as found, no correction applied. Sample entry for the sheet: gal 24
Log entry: gal 703414.3
